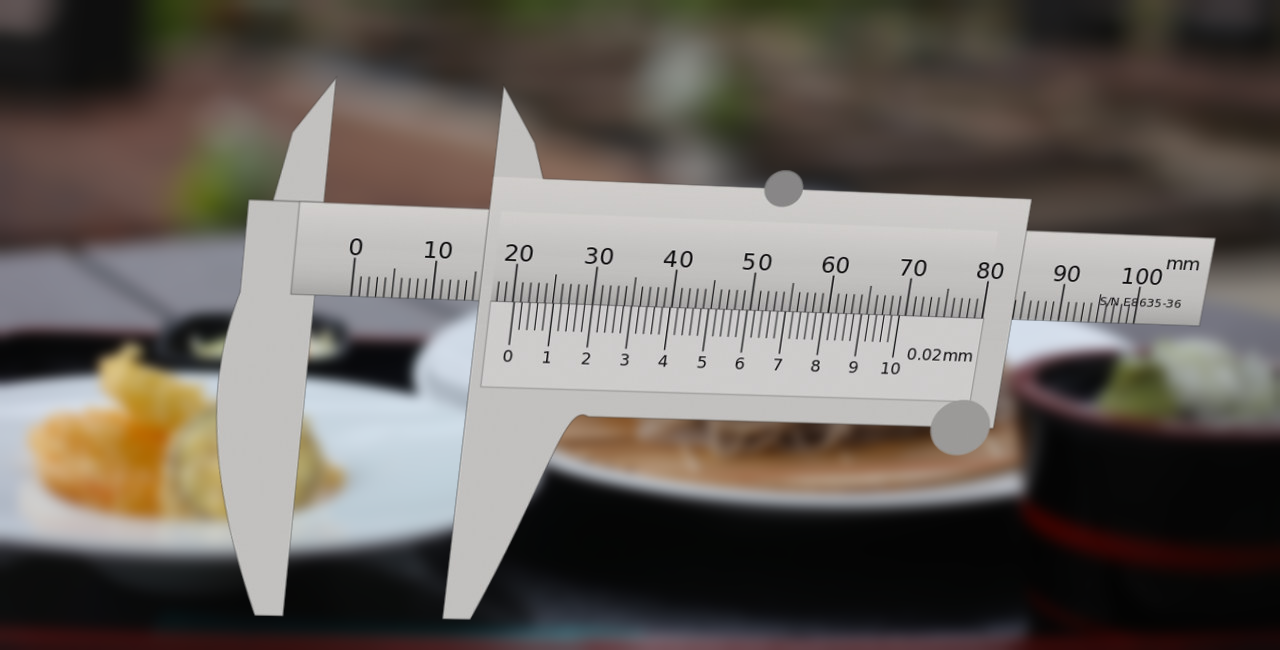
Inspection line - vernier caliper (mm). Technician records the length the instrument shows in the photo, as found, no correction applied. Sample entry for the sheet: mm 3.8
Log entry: mm 20.2
